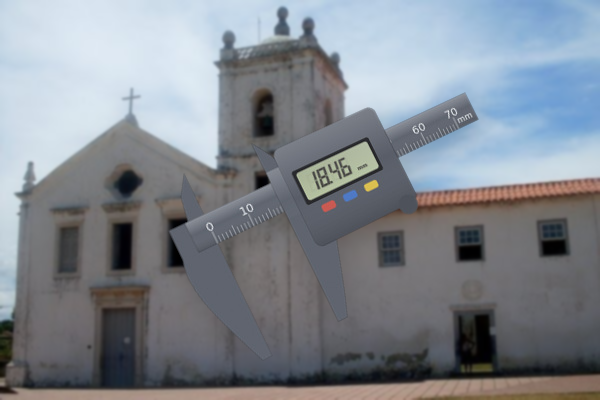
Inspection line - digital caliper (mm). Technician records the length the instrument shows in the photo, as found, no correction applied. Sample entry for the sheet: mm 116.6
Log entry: mm 18.46
